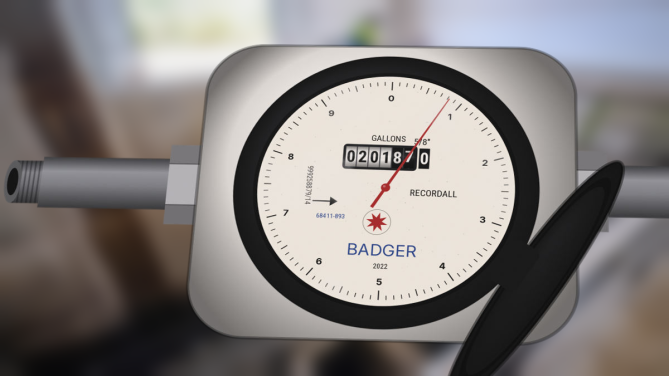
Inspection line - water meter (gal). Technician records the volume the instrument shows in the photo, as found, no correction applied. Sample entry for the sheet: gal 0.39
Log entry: gal 201870.8
